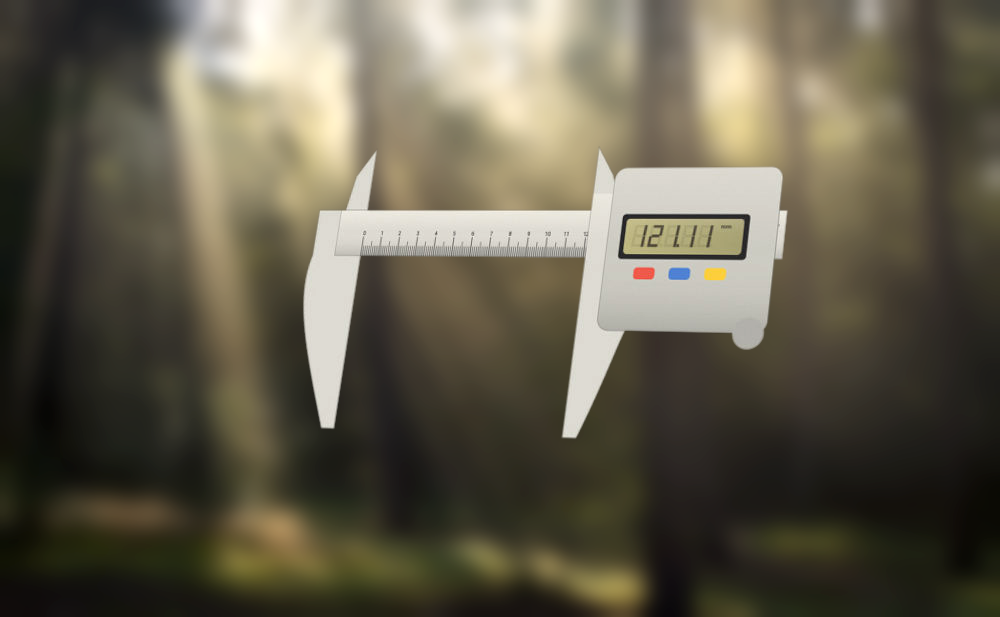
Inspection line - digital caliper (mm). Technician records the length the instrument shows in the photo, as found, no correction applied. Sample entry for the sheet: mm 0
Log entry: mm 121.11
